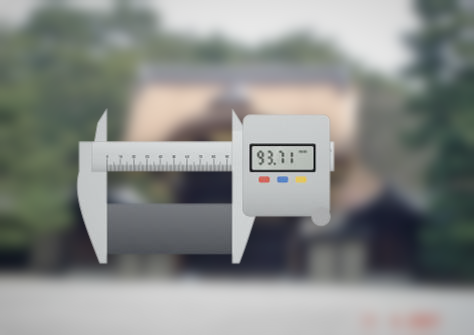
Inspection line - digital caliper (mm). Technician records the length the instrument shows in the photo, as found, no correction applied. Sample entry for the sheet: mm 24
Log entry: mm 93.71
